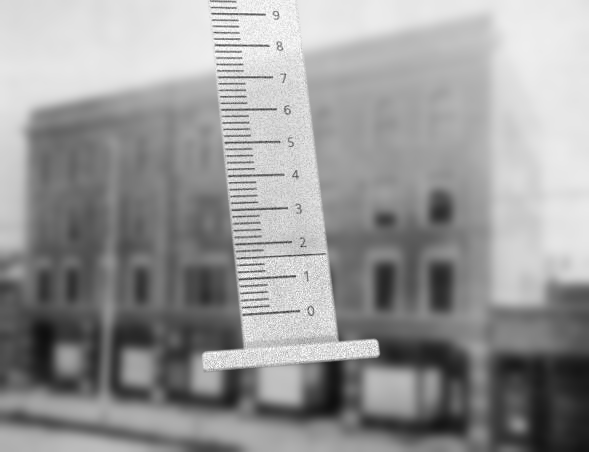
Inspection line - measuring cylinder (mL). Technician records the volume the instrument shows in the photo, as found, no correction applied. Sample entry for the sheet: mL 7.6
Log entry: mL 1.6
